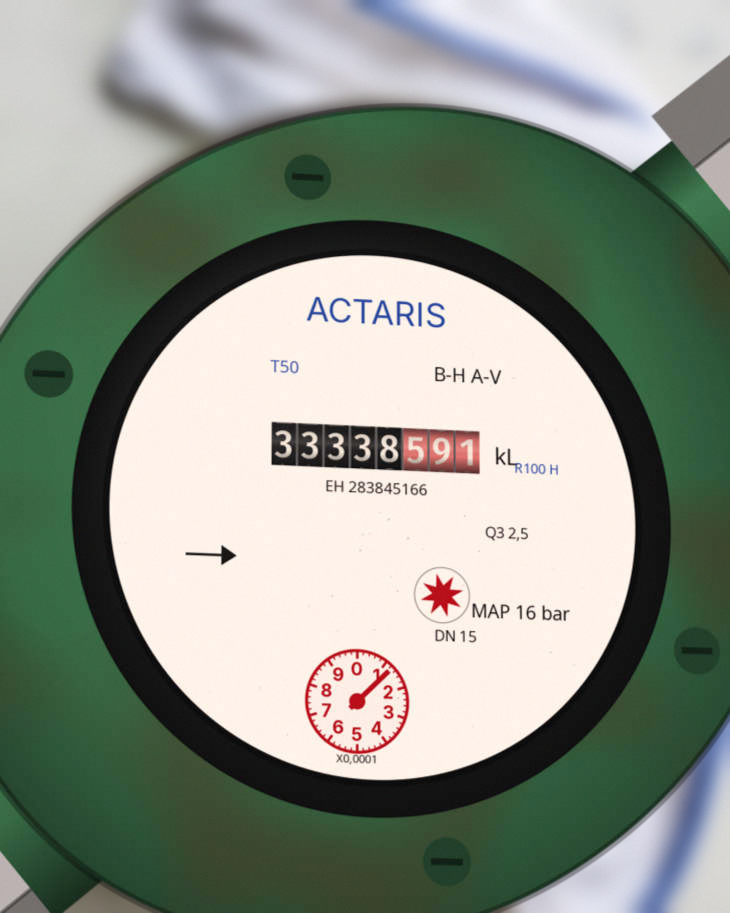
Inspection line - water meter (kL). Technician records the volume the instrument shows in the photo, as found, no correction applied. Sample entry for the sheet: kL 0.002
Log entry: kL 33338.5911
